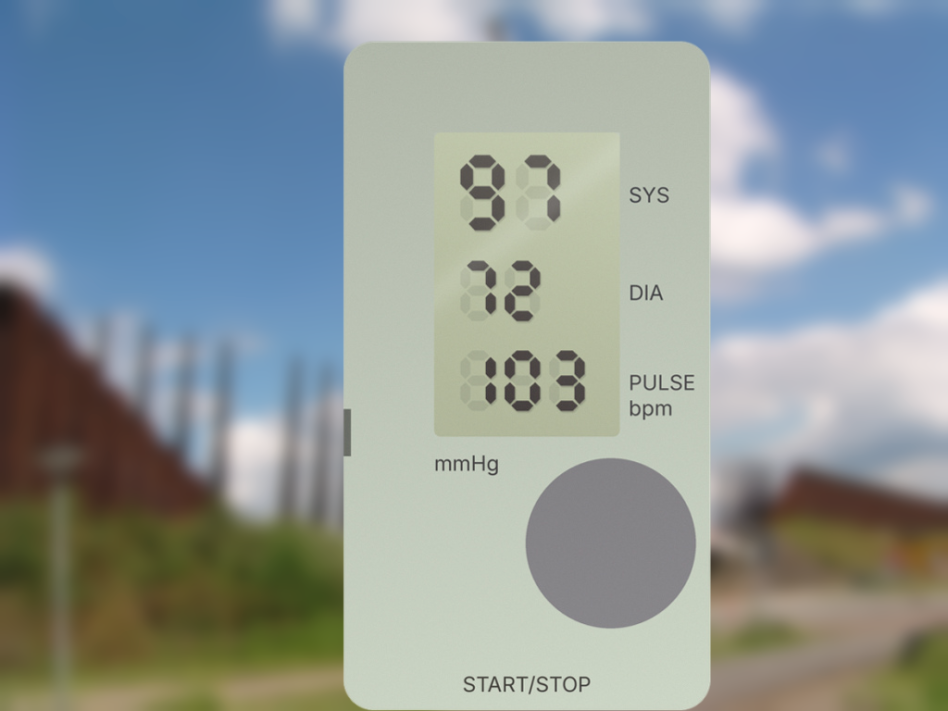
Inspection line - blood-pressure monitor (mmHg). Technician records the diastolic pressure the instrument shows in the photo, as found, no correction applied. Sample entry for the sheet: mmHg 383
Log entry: mmHg 72
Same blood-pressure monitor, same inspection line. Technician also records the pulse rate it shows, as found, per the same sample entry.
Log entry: bpm 103
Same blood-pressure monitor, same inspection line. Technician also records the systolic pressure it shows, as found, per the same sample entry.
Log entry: mmHg 97
